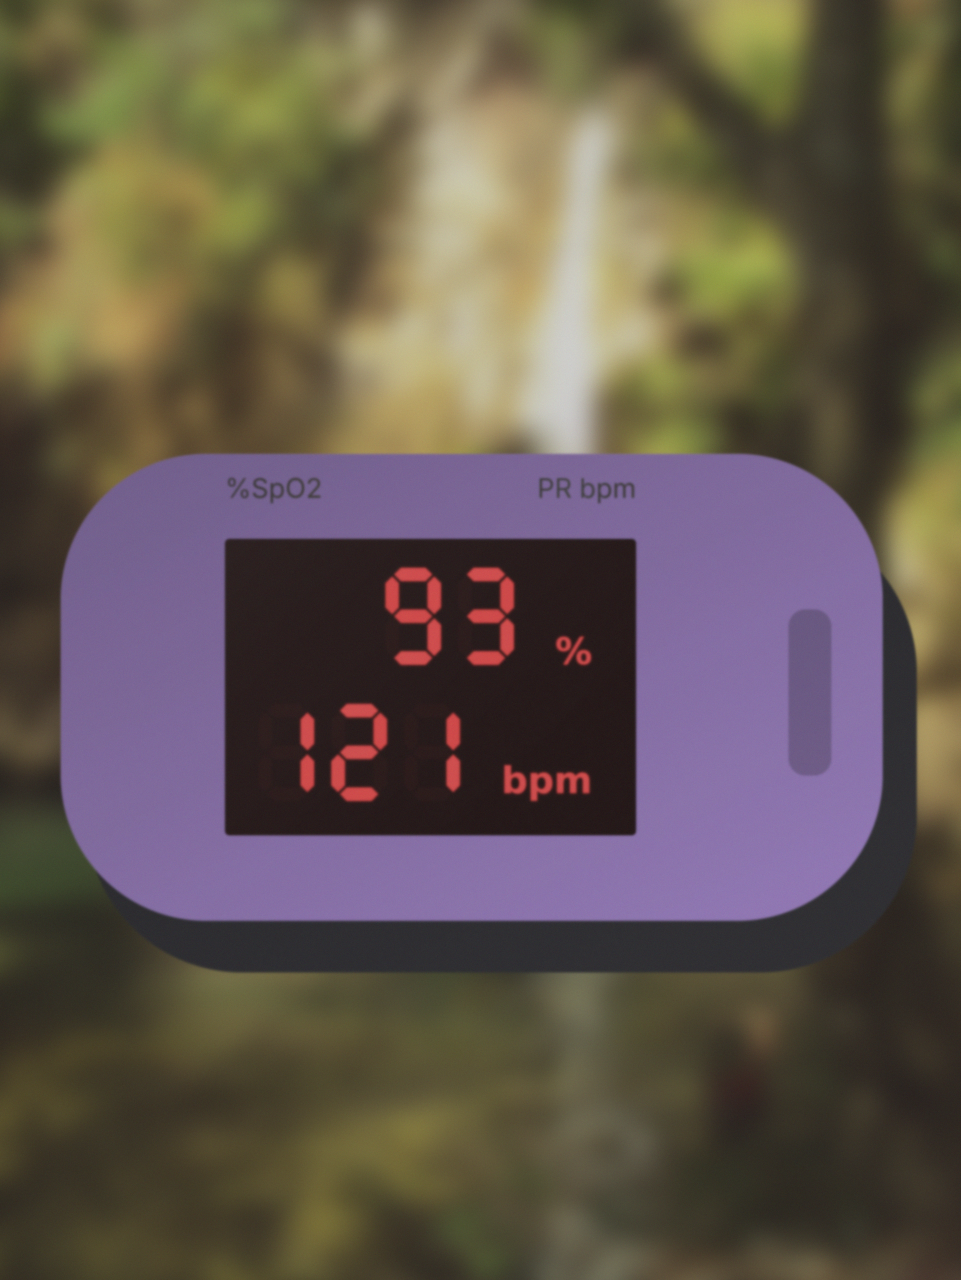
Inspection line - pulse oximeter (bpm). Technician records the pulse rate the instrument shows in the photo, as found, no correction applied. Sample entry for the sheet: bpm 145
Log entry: bpm 121
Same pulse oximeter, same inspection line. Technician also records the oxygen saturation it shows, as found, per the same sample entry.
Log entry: % 93
